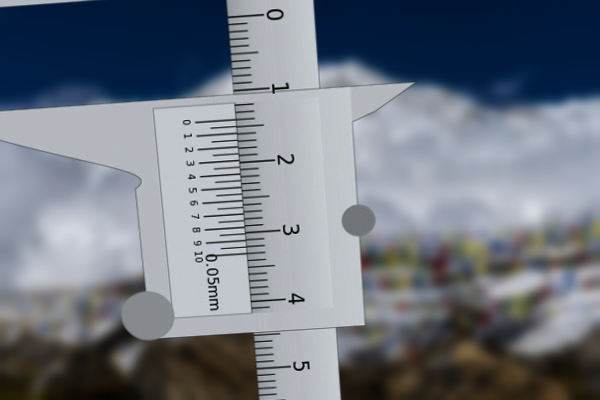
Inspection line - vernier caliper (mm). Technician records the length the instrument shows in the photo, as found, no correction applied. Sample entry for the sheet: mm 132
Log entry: mm 14.0
